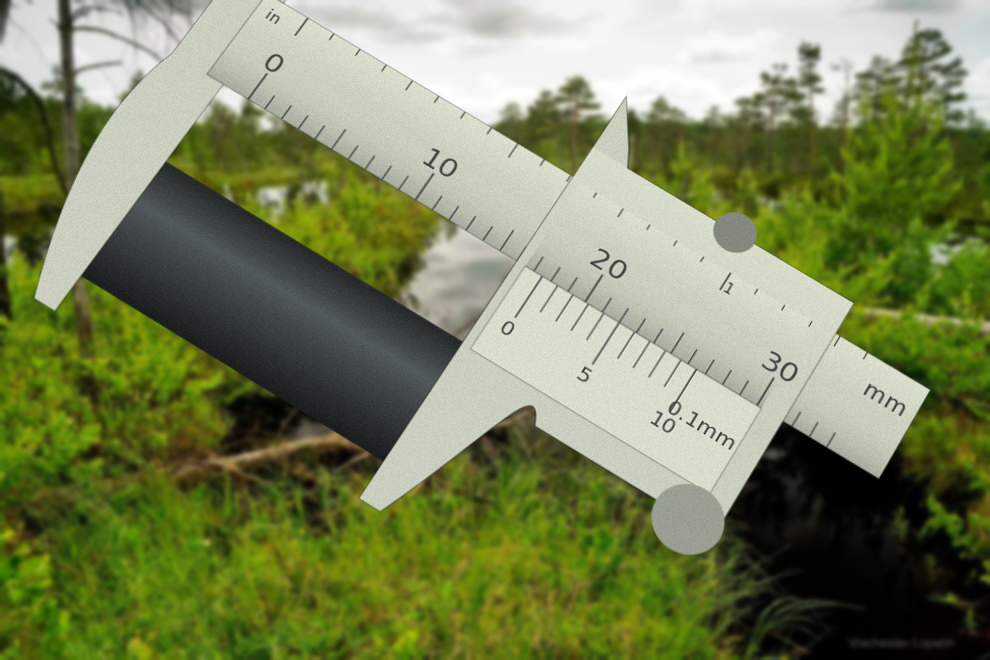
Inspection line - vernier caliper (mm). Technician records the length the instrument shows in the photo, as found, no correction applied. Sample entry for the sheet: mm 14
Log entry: mm 17.5
